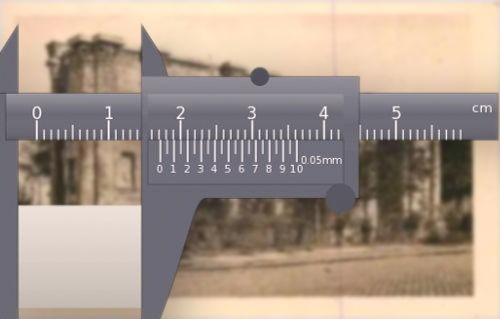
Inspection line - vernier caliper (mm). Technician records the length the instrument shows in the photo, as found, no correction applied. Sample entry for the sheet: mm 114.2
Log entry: mm 17.2
